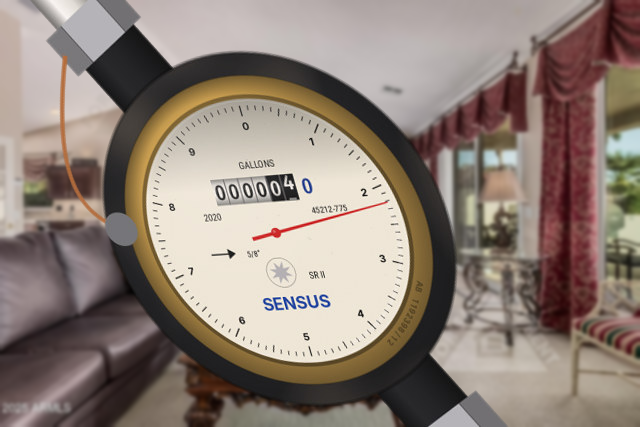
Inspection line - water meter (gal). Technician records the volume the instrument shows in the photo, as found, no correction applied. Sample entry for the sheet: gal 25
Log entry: gal 42.2
